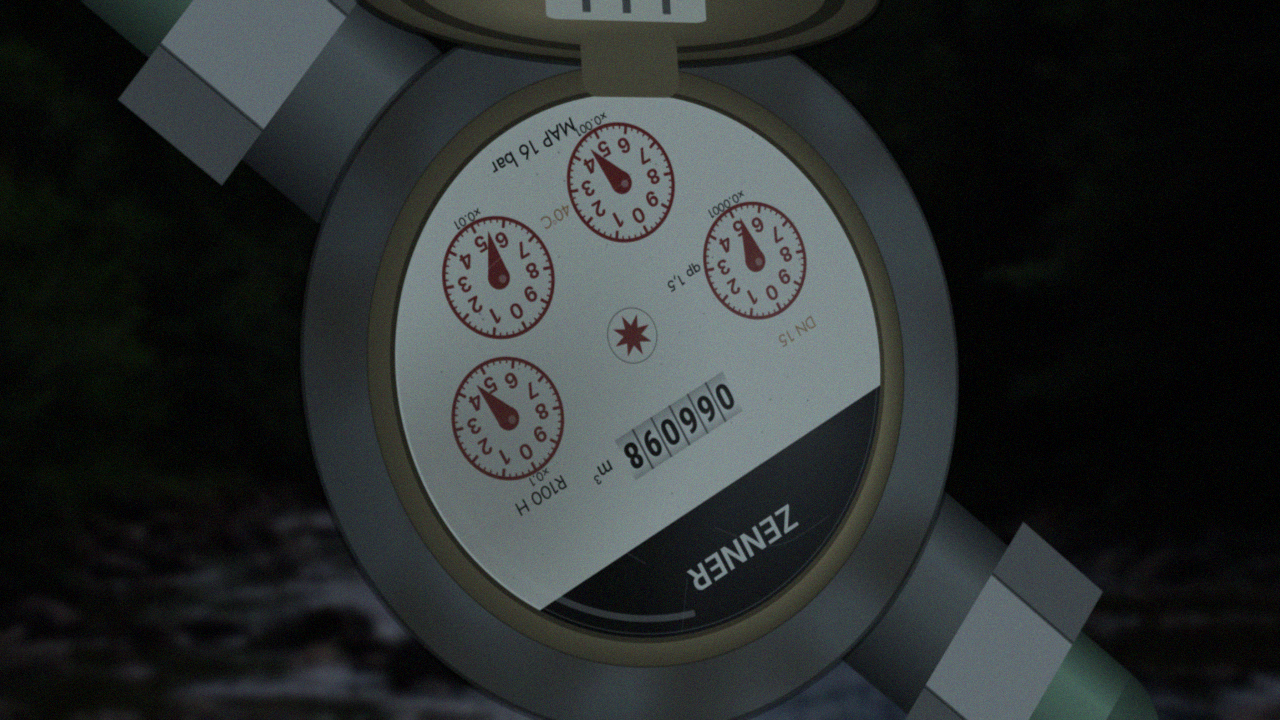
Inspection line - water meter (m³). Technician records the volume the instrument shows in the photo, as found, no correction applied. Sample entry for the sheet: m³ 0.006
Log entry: m³ 66098.4545
